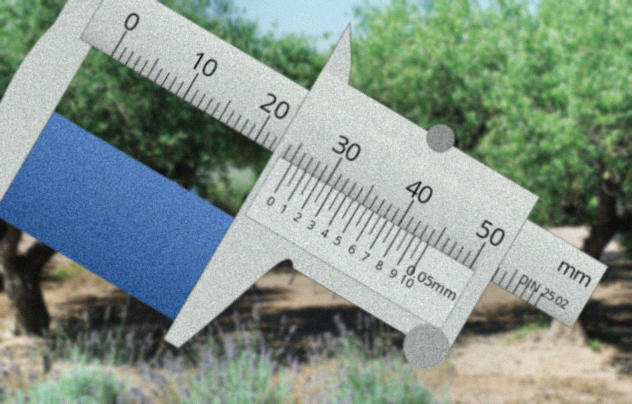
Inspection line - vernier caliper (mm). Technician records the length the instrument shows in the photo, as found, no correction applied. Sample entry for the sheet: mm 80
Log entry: mm 25.2
